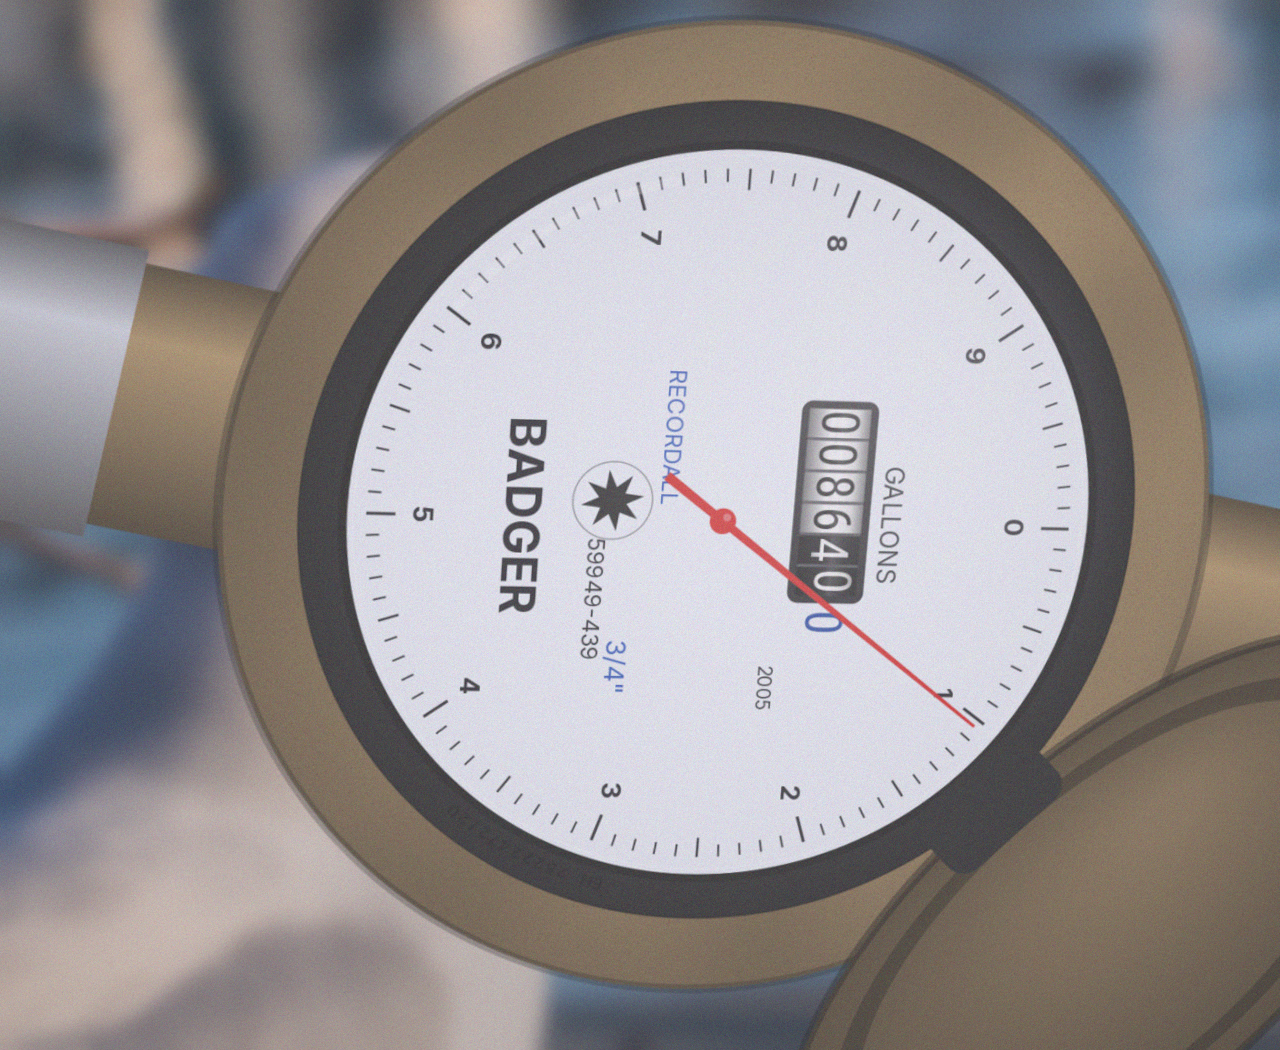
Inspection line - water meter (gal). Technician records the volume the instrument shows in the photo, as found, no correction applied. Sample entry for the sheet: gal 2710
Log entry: gal 86401.0
